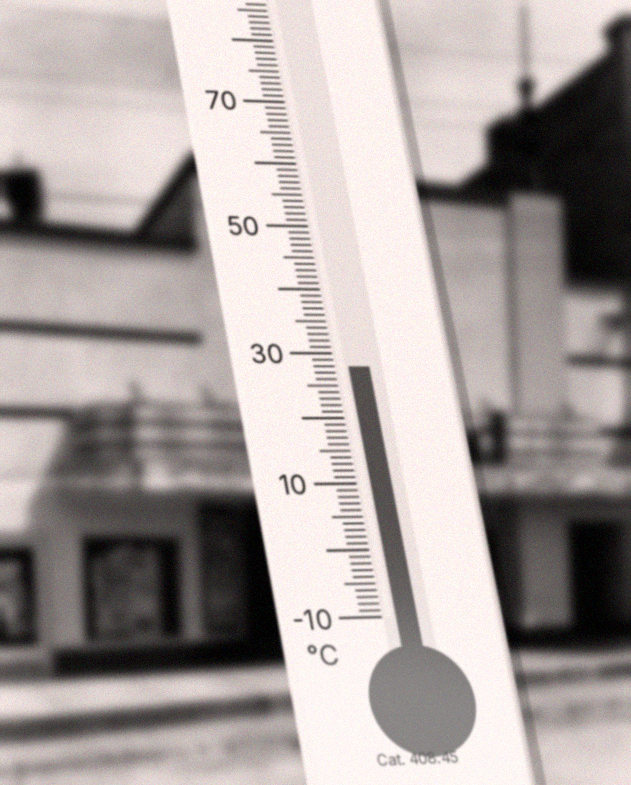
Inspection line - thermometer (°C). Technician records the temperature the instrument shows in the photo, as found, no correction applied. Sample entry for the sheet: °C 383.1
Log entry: °C 28
